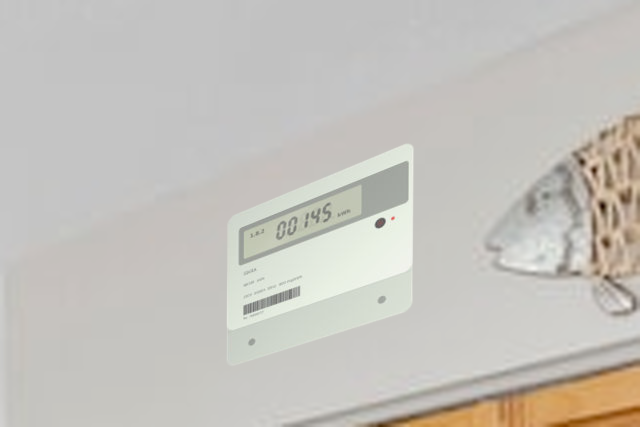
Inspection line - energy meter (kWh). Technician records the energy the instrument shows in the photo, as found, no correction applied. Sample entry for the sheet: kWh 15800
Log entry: kWh 145
